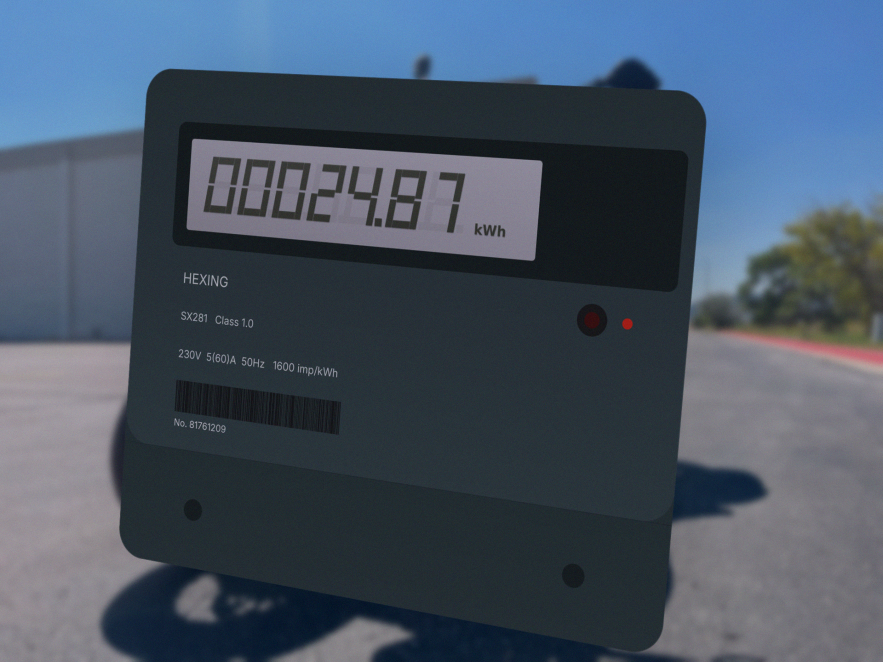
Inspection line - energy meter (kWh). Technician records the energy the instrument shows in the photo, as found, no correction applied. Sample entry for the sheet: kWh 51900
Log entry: kWh 24.87
